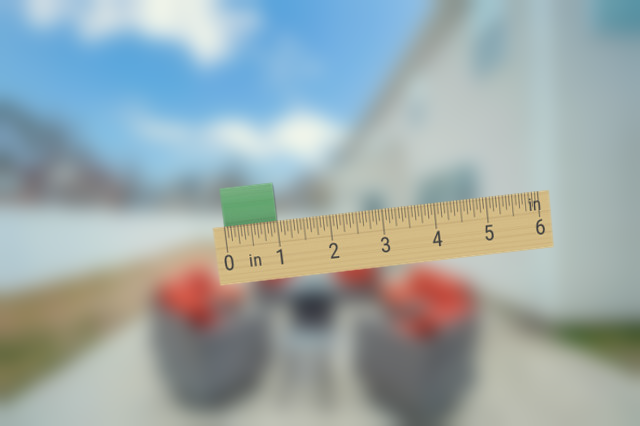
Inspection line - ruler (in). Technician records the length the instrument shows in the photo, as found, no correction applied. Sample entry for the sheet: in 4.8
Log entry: in 1
